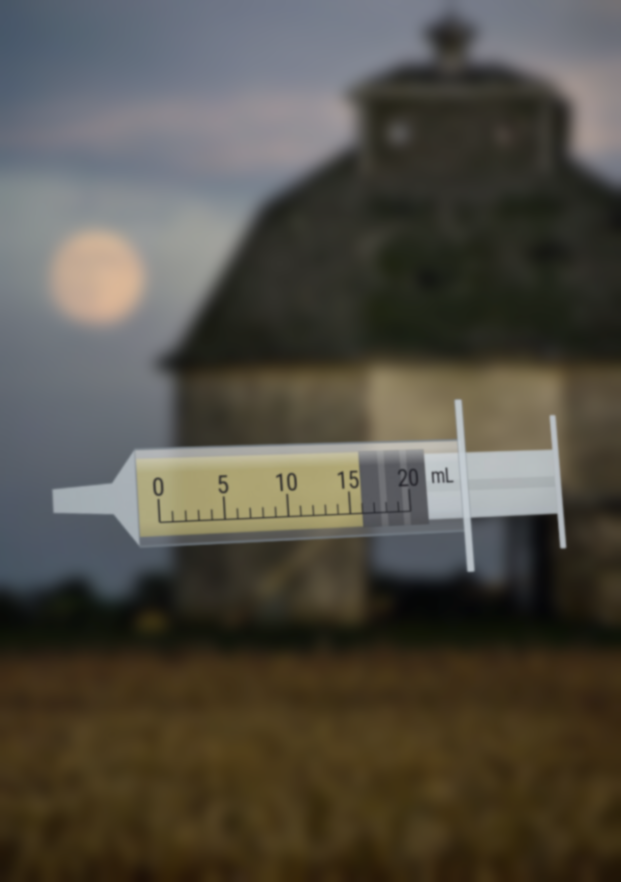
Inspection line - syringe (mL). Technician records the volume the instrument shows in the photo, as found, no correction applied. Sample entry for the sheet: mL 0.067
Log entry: mL 16
